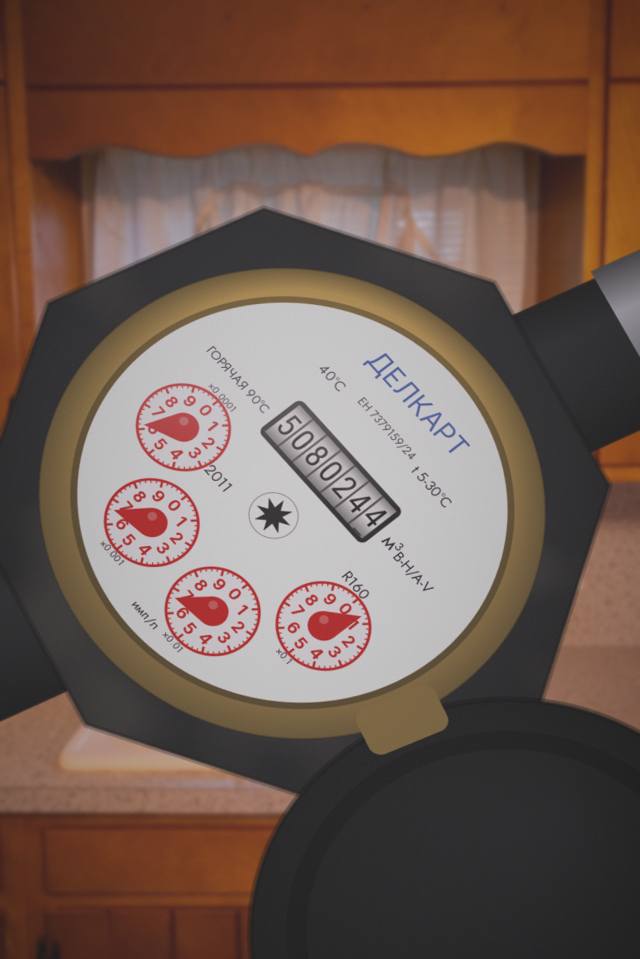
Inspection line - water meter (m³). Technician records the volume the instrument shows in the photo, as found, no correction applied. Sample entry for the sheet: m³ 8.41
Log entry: m³ 5080244.0666
